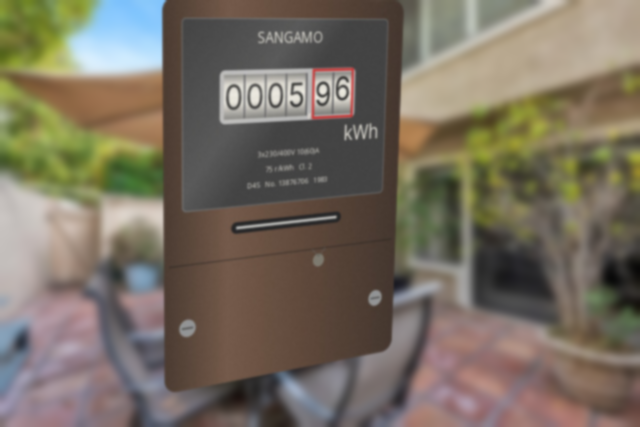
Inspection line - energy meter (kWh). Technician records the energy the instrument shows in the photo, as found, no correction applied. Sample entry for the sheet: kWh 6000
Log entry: kWh 5.96
